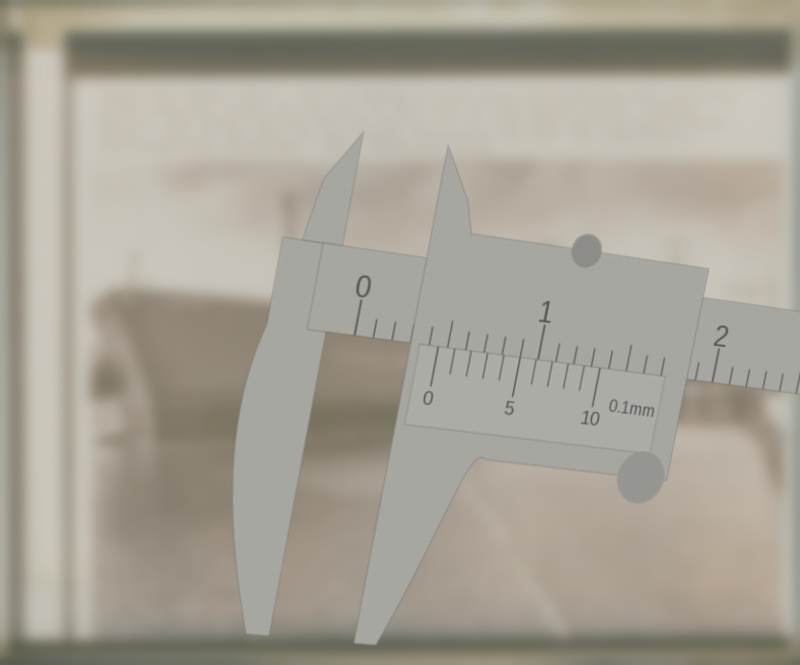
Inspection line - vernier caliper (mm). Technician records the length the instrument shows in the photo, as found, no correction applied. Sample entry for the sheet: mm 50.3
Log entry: mm 4.5
